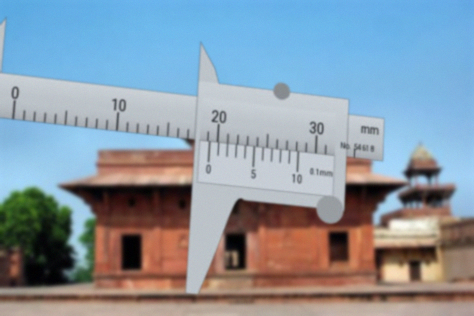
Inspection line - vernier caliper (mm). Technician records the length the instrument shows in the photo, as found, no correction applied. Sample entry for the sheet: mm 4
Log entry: mm 19.2
